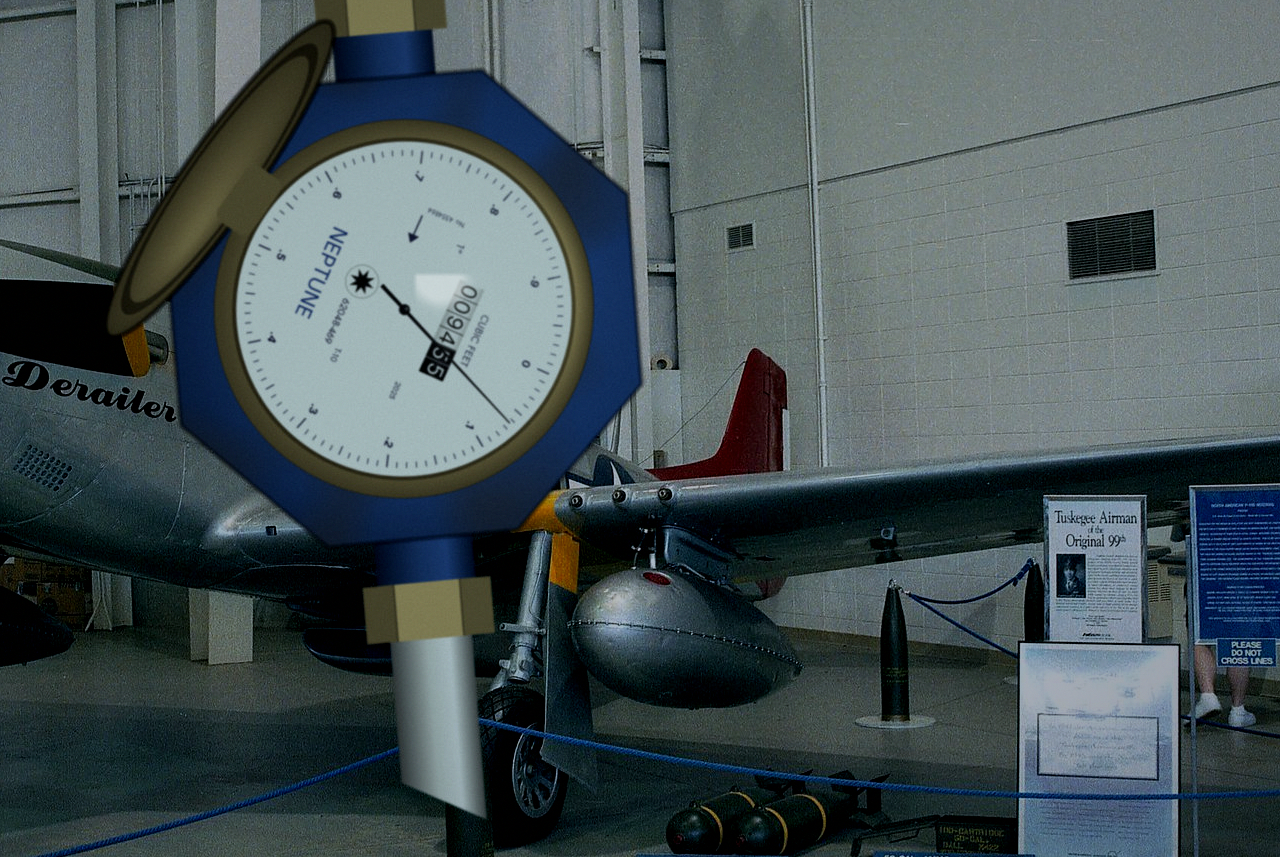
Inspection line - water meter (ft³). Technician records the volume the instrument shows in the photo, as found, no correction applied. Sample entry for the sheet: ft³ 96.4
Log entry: ft³ 9455.06
